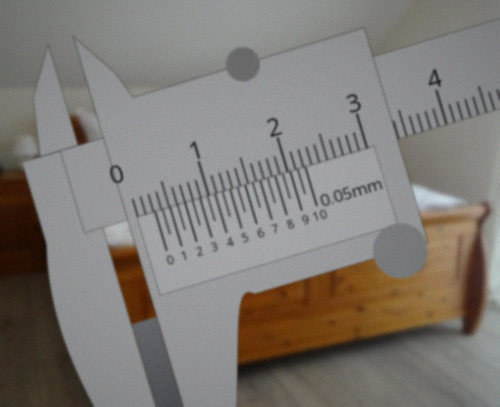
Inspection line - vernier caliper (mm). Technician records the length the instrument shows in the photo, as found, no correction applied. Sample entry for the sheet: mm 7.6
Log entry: mm 3.2
